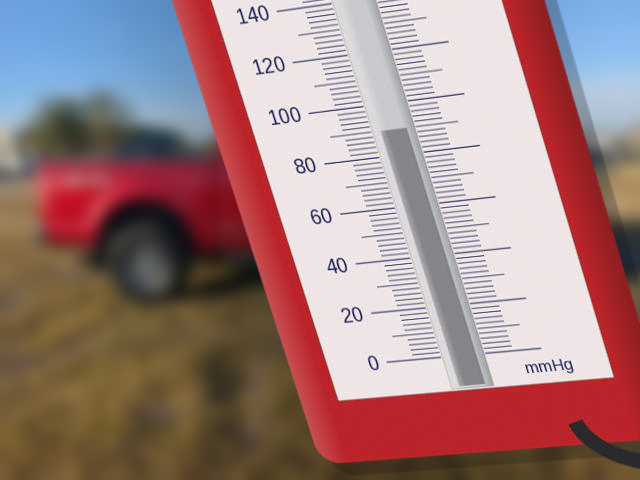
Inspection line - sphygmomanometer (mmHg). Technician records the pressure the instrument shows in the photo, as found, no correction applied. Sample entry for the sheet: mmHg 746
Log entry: mmHg 90
